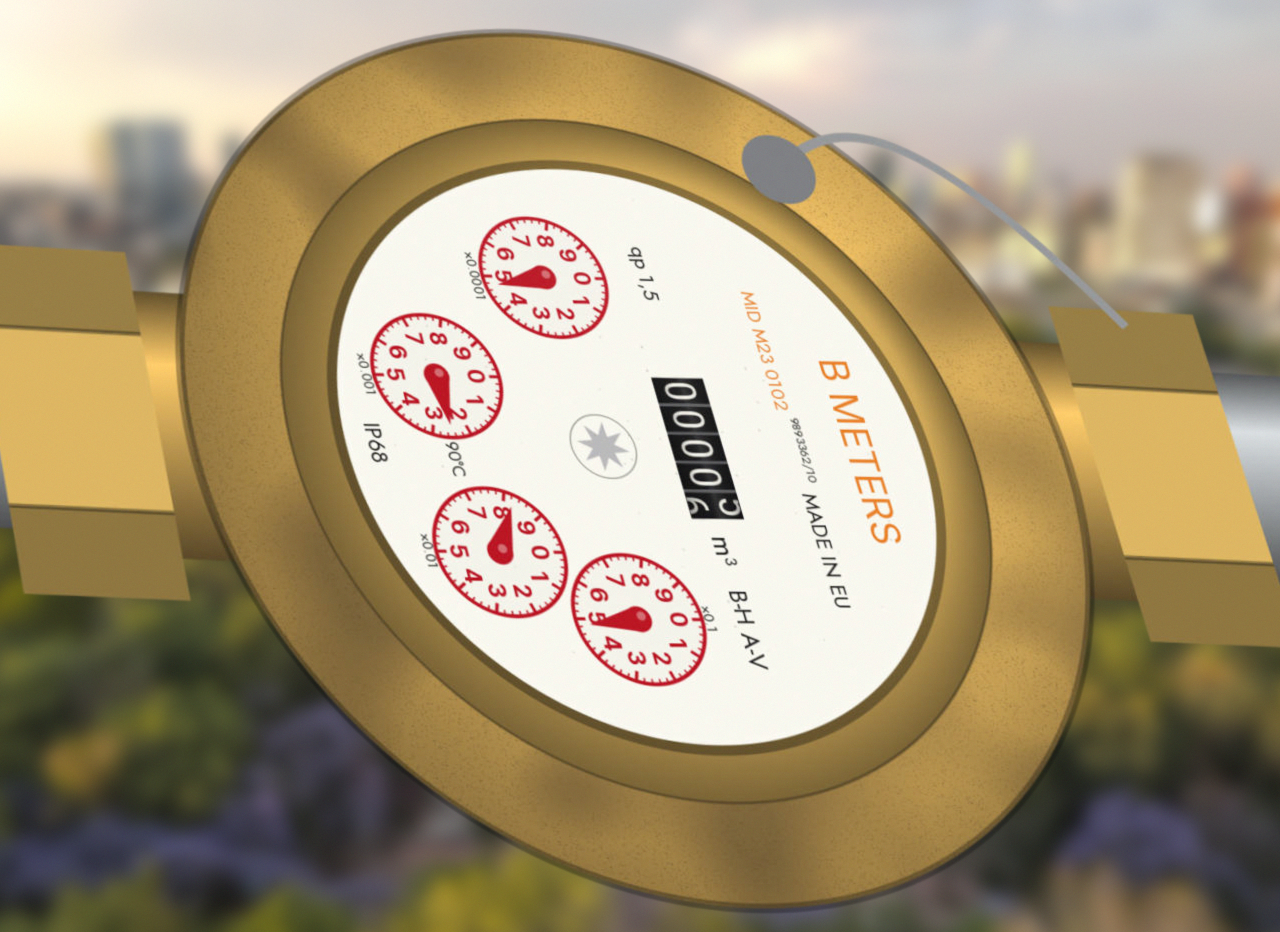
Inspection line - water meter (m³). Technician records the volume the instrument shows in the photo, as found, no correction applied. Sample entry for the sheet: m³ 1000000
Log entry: m³ 5.4824
